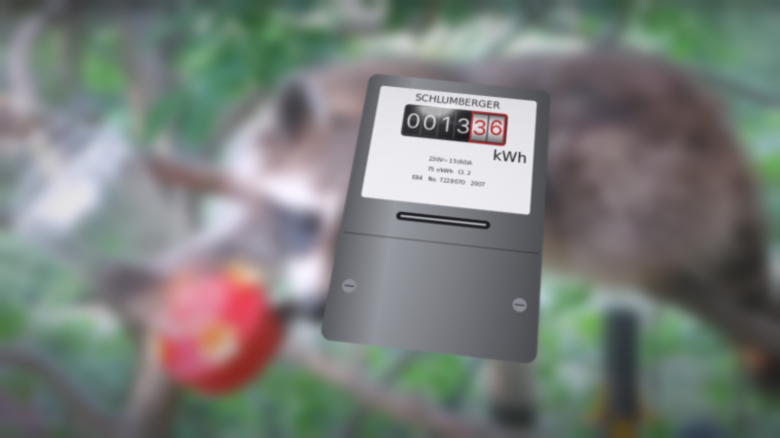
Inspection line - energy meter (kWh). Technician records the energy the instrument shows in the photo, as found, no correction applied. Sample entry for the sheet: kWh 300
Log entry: kWh 13.36
